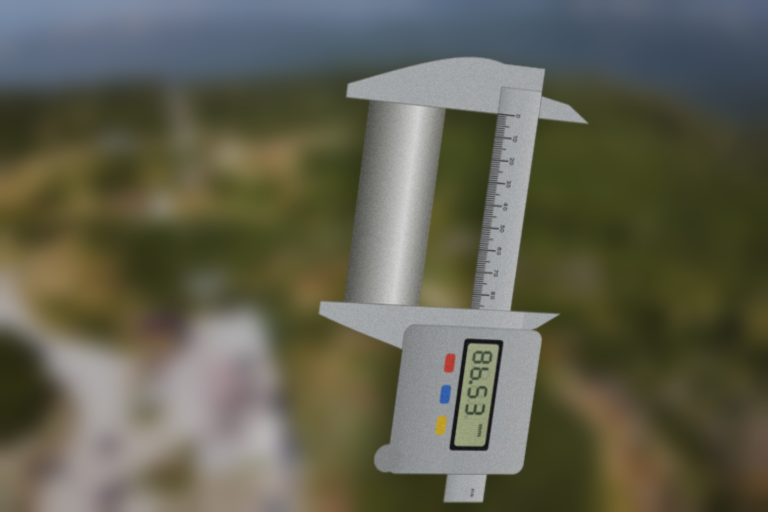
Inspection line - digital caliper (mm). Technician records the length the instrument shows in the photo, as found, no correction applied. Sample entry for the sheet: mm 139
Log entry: mm 86.53
